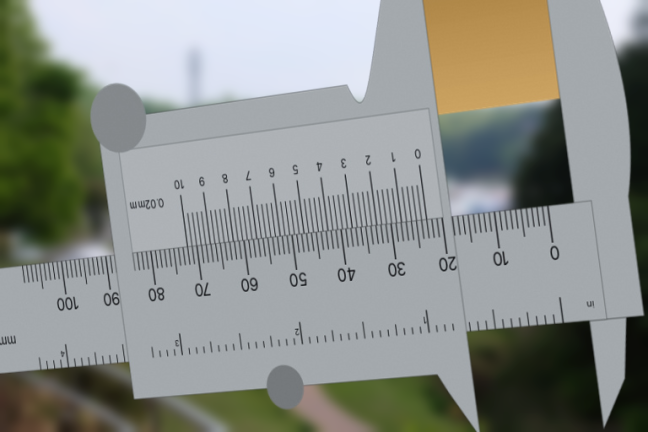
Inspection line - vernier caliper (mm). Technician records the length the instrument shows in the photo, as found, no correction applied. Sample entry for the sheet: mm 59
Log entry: mm 23.0
